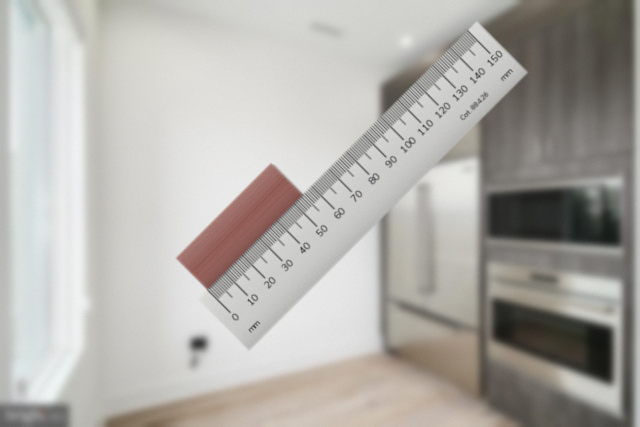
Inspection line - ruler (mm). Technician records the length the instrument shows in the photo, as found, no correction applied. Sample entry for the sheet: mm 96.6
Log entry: mm 55
